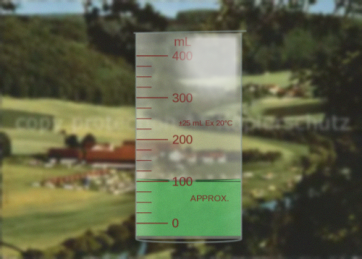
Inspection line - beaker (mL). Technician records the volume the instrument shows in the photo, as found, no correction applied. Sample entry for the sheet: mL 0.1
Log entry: mL 100
